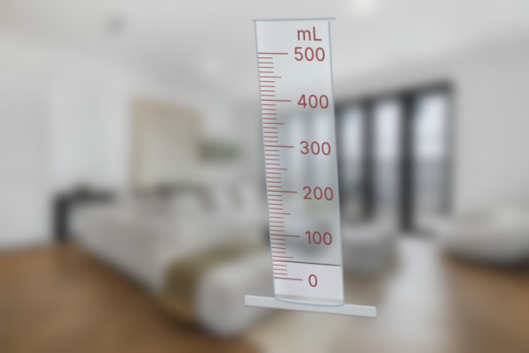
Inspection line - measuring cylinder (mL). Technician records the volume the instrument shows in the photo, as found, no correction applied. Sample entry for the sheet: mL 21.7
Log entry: mL 40
